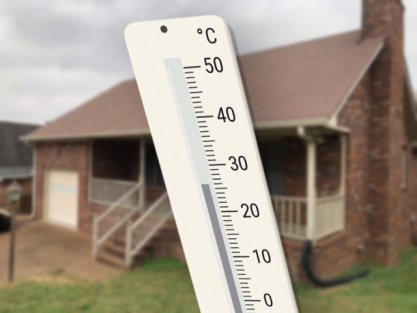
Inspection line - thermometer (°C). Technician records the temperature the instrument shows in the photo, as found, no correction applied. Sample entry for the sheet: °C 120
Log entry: °C 26
